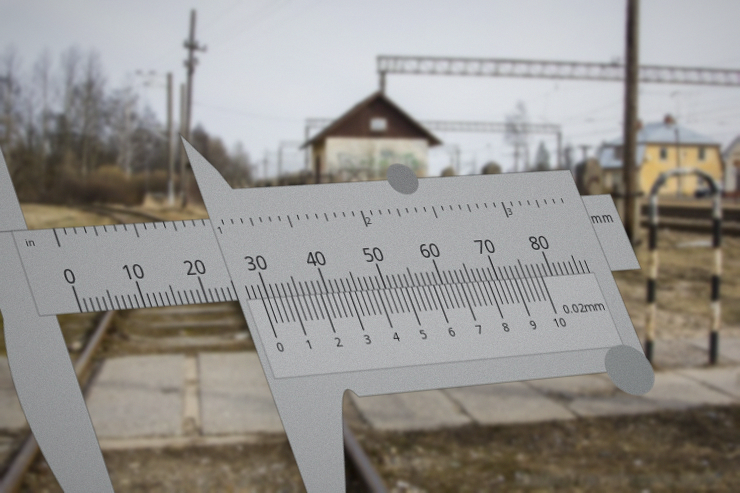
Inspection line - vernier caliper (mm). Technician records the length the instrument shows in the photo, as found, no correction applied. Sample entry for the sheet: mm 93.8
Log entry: mm 29.0
